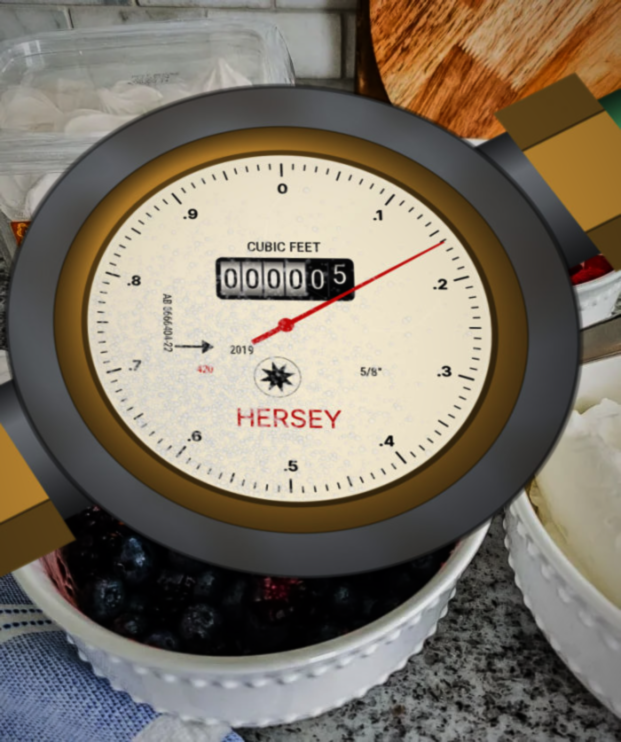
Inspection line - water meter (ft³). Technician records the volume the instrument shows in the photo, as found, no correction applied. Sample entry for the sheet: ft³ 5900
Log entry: ft³ 5.16
